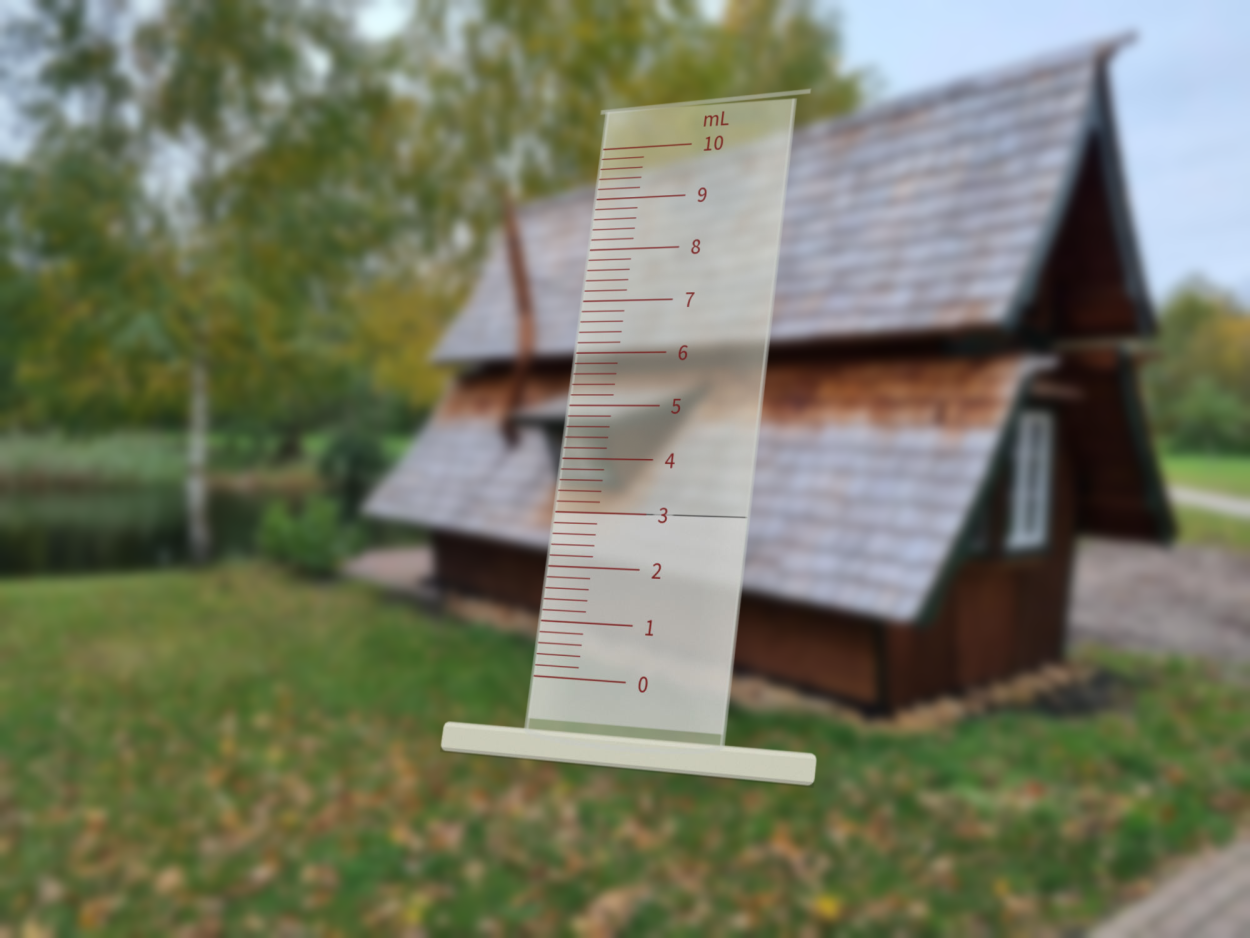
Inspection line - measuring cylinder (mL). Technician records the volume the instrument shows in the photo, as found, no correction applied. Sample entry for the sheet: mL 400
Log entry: mL 3
